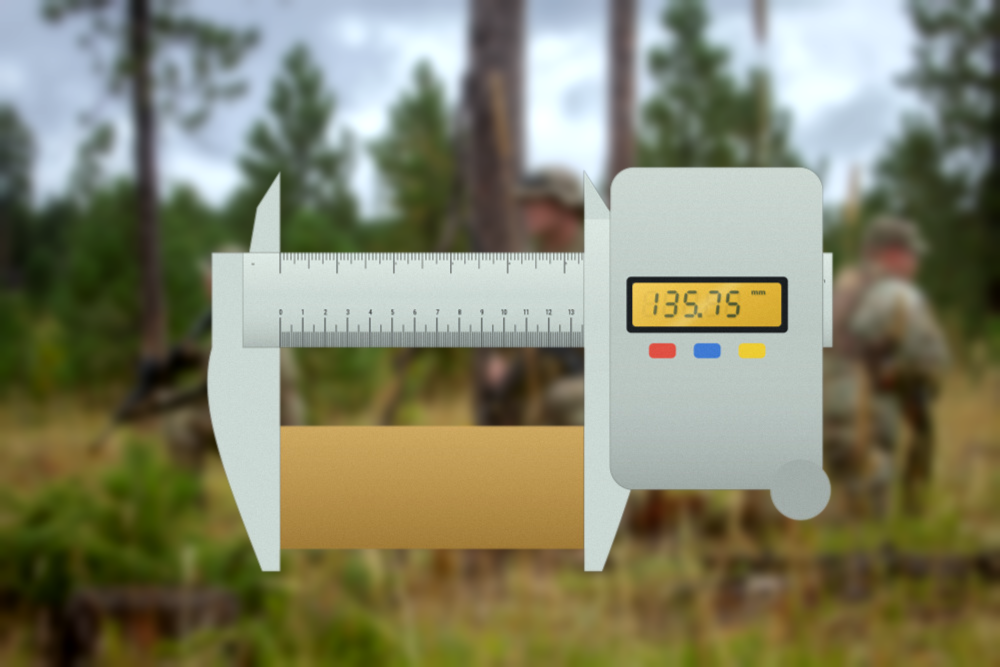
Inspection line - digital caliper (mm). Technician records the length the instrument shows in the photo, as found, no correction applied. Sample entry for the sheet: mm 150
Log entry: mm 135.75
